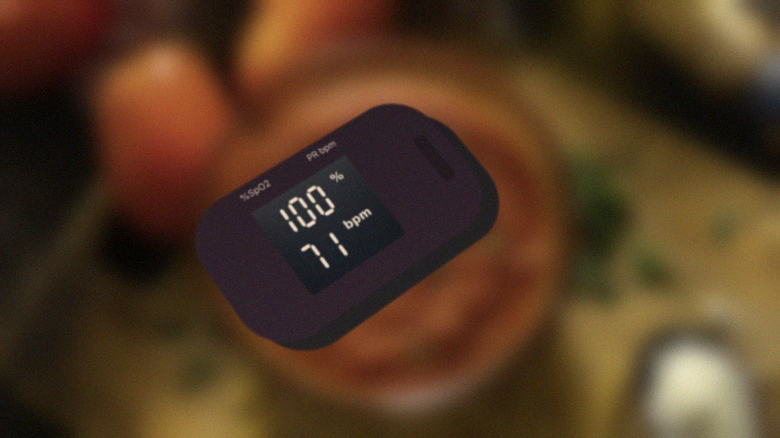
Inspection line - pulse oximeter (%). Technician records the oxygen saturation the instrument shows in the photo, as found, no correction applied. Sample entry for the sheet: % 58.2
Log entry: % 100
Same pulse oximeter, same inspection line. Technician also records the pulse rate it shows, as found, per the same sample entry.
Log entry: bpm 71
